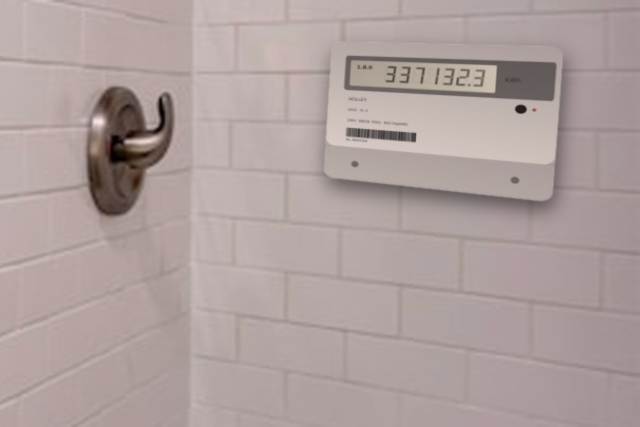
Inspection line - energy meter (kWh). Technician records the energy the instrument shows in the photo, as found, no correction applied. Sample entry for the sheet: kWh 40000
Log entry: kWh 337132.3
